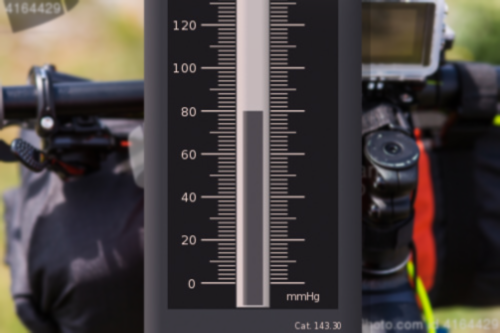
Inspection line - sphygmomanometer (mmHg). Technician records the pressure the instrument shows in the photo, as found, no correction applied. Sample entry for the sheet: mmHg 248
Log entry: mmHg 80
